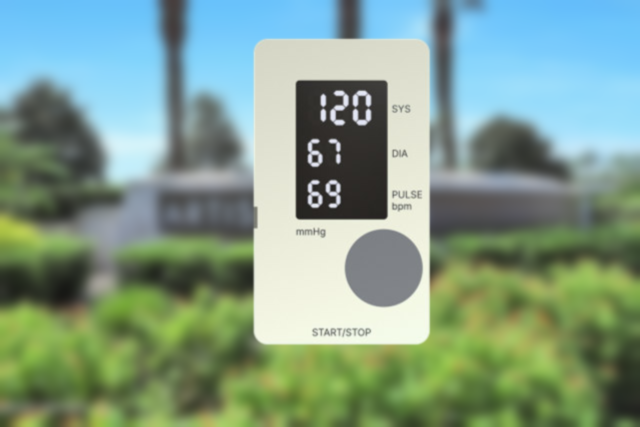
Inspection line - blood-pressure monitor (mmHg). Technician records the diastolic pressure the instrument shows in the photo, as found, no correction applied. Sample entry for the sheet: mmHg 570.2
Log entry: mmHg 67
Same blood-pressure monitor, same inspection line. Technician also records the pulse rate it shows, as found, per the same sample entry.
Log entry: bpm 69
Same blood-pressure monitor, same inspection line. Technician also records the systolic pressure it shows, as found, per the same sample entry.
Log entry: mmHg 120
